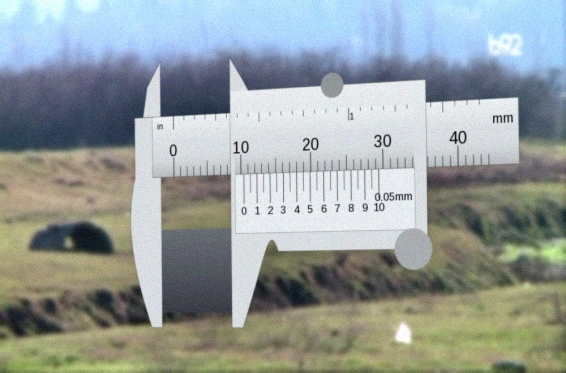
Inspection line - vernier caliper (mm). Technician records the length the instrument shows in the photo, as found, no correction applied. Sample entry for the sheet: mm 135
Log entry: mm 10.4
